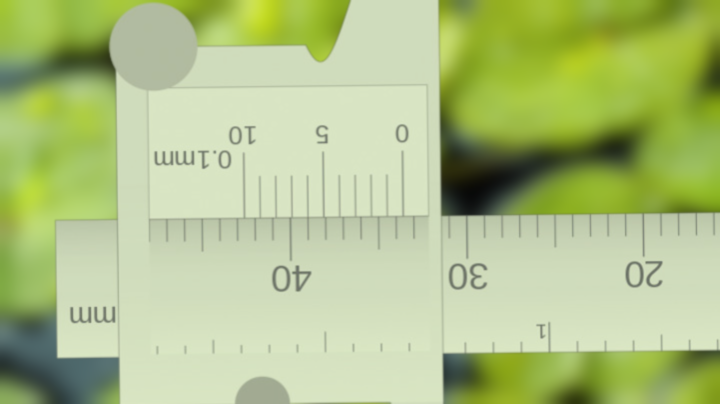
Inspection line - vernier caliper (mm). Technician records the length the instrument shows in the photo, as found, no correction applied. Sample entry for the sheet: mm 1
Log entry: mm 33.6
